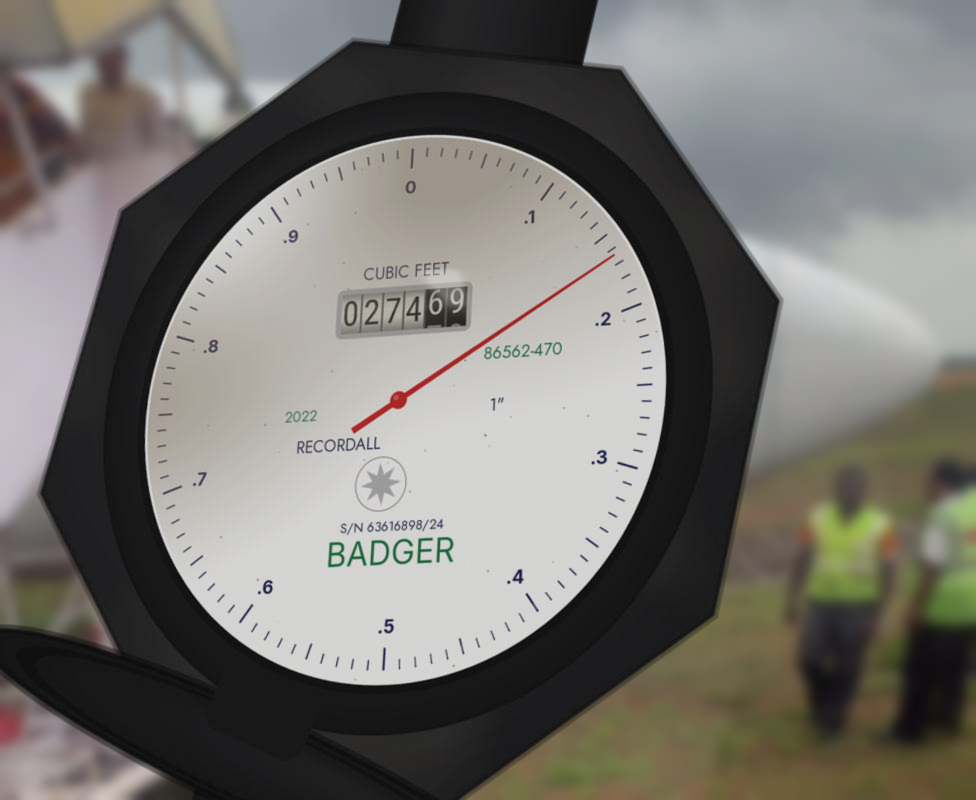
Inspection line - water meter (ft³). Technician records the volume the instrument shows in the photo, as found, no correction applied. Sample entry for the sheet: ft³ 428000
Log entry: ft³ 27469.16
